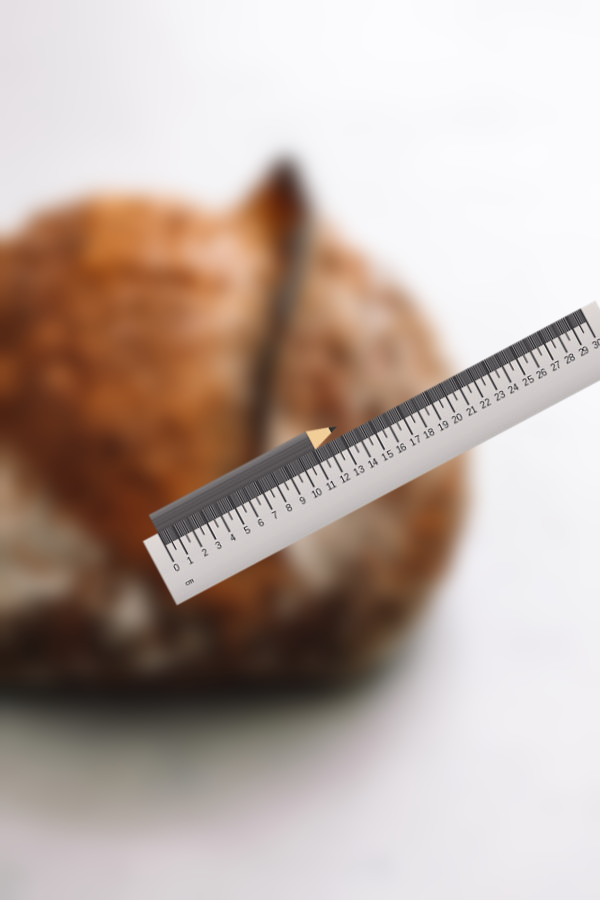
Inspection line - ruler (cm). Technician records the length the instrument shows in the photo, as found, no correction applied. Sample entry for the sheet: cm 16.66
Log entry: cm 13
